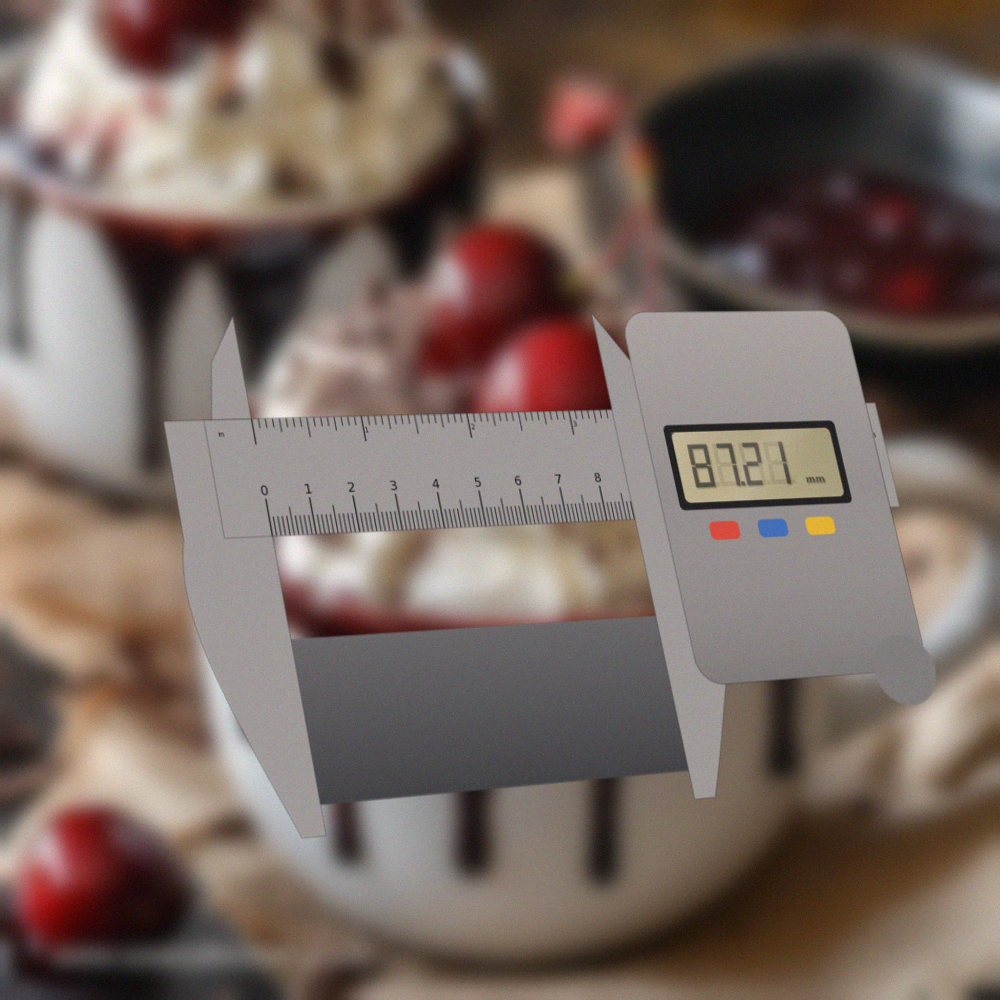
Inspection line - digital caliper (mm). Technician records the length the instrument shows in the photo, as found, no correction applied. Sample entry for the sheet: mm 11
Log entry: mm 87.21
